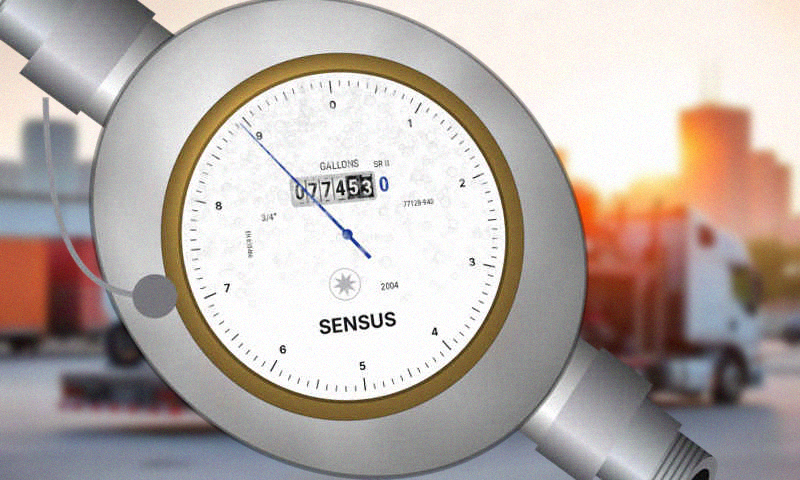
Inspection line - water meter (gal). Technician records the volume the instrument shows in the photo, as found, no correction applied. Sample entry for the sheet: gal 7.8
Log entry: gal 774528.9
